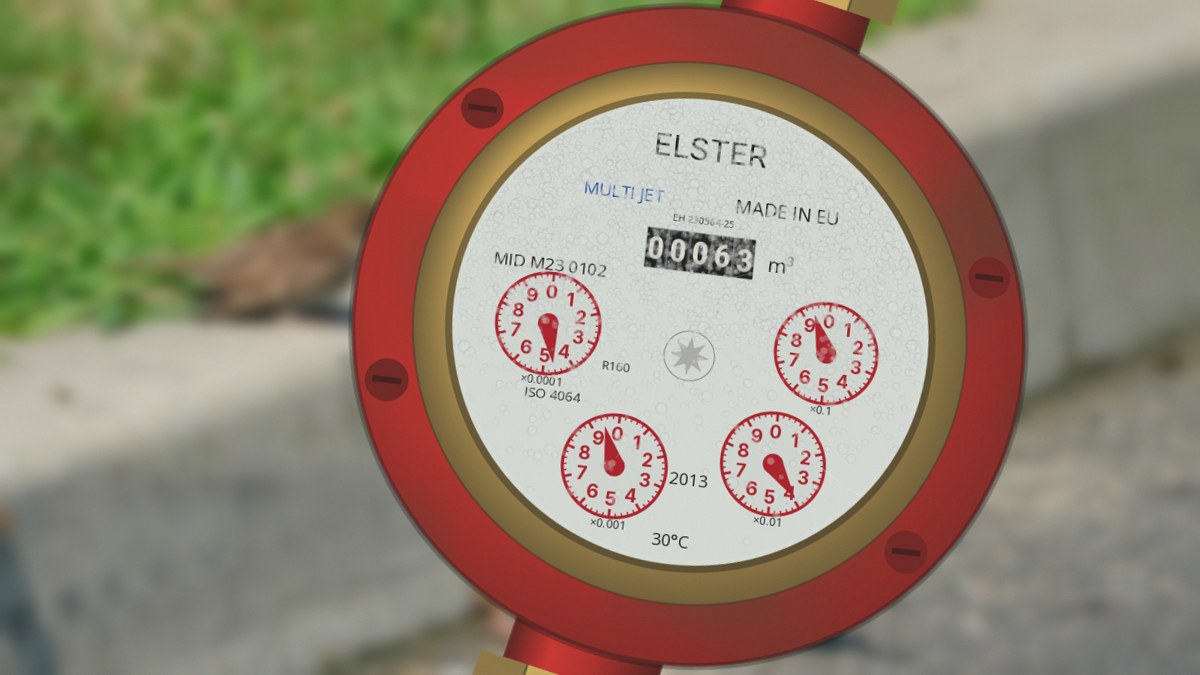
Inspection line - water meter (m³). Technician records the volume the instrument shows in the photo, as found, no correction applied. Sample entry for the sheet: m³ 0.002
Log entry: m³ 62.9394
